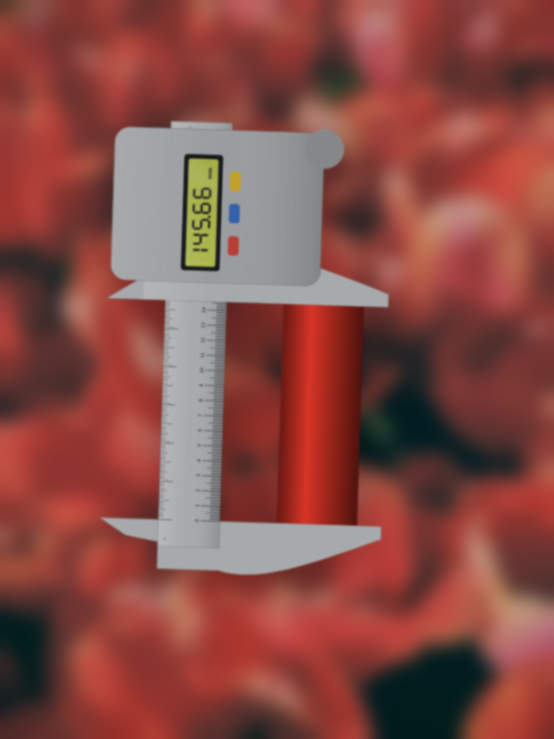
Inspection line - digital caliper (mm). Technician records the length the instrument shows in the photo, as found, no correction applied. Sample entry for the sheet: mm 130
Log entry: mm 145.66
